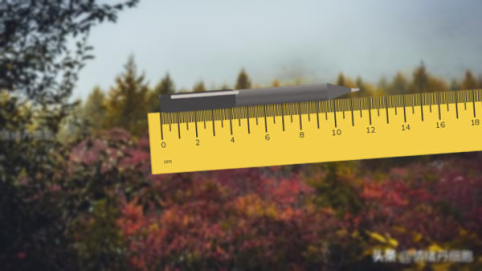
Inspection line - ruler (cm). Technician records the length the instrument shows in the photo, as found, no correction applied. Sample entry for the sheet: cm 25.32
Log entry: cm 11.5
